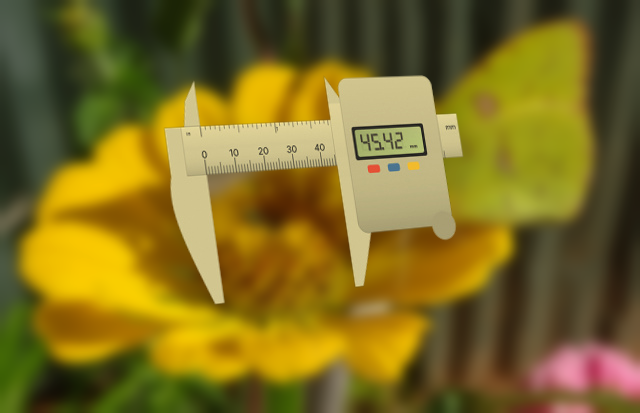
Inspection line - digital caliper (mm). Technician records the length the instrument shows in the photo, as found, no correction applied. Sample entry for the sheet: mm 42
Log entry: mm 45.42
